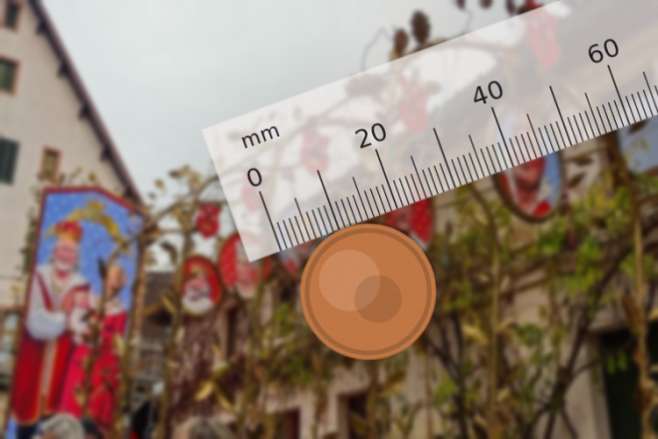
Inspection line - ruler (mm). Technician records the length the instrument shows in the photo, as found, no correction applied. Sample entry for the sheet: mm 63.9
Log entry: mm 22
